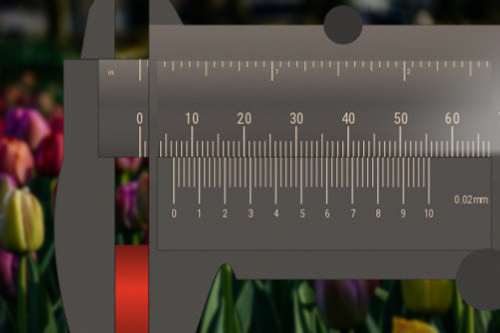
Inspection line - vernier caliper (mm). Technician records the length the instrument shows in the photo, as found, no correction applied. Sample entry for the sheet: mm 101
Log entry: mm 6.5
